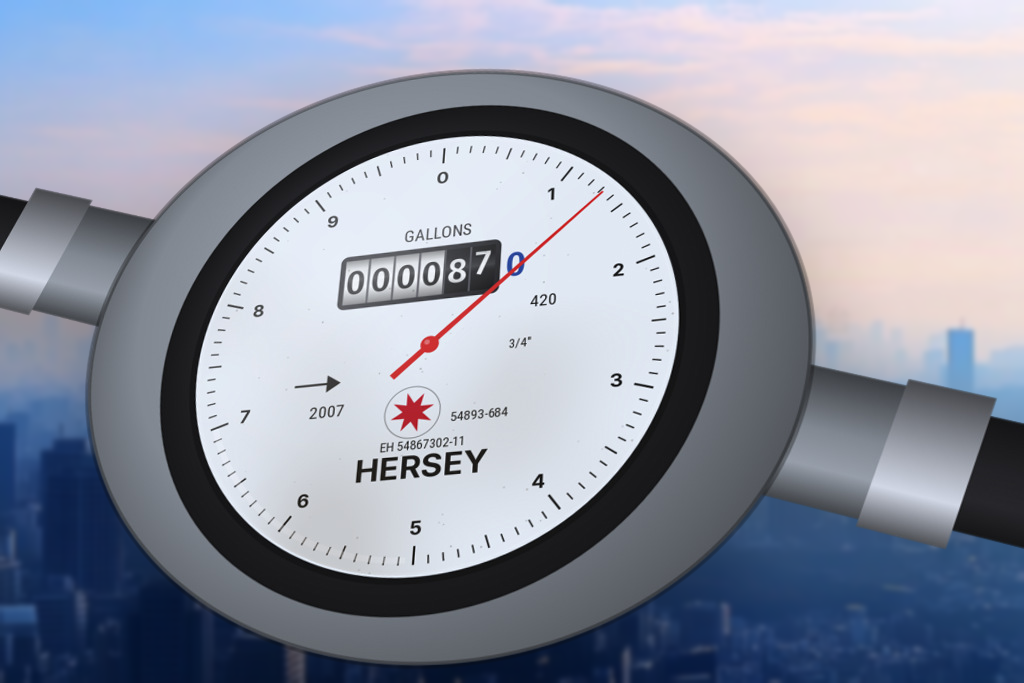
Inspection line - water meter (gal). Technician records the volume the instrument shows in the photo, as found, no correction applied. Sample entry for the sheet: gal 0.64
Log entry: gal 871.3
